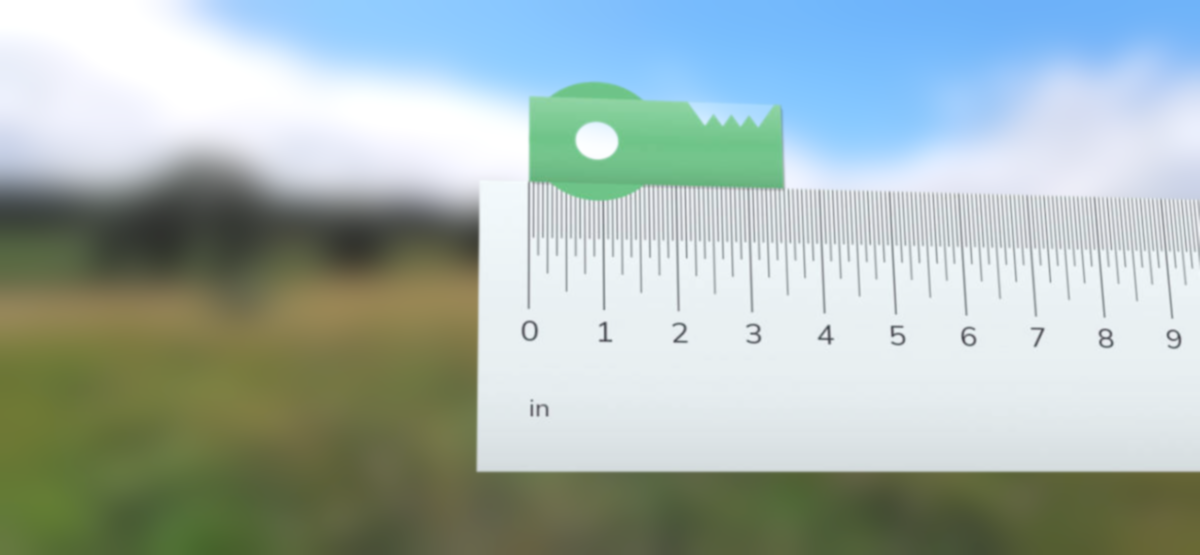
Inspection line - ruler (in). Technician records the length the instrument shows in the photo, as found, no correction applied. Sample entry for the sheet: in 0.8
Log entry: in 3.5
